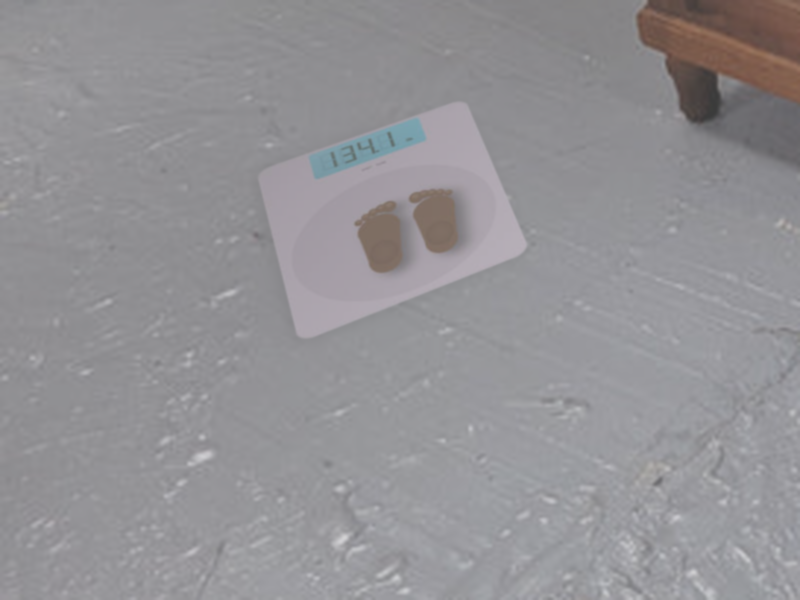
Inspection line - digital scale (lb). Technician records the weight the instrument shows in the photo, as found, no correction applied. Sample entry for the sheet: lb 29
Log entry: lb 134.1
